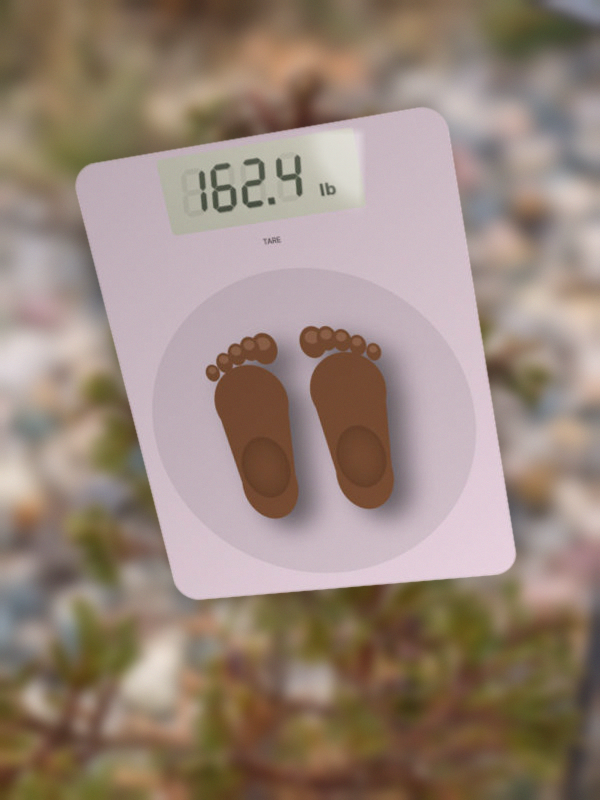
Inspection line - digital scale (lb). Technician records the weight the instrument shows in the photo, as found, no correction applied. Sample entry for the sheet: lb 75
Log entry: lb 162.4
